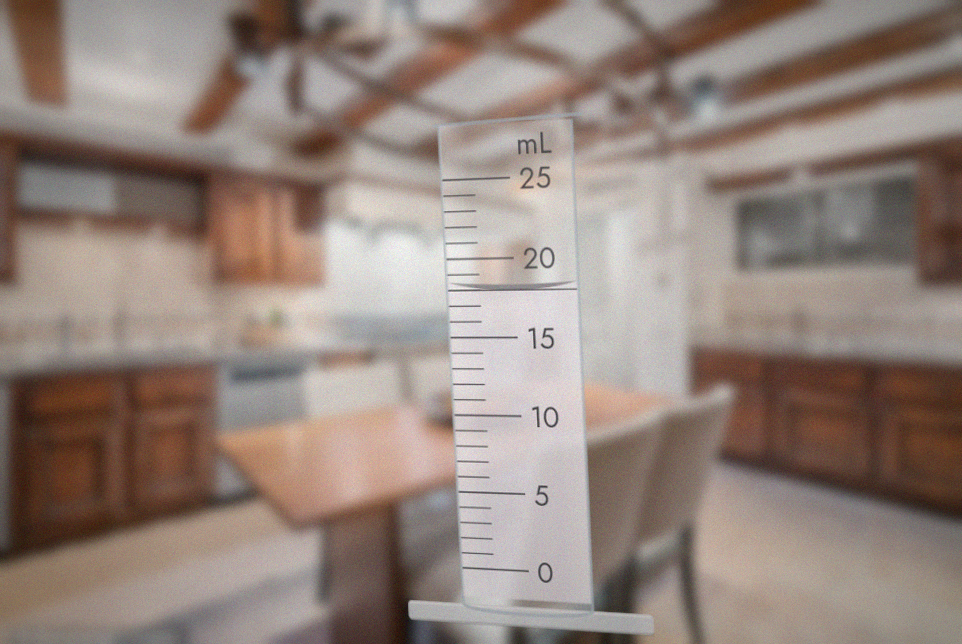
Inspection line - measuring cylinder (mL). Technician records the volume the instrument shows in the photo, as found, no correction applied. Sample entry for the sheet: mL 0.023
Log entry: mL 18
